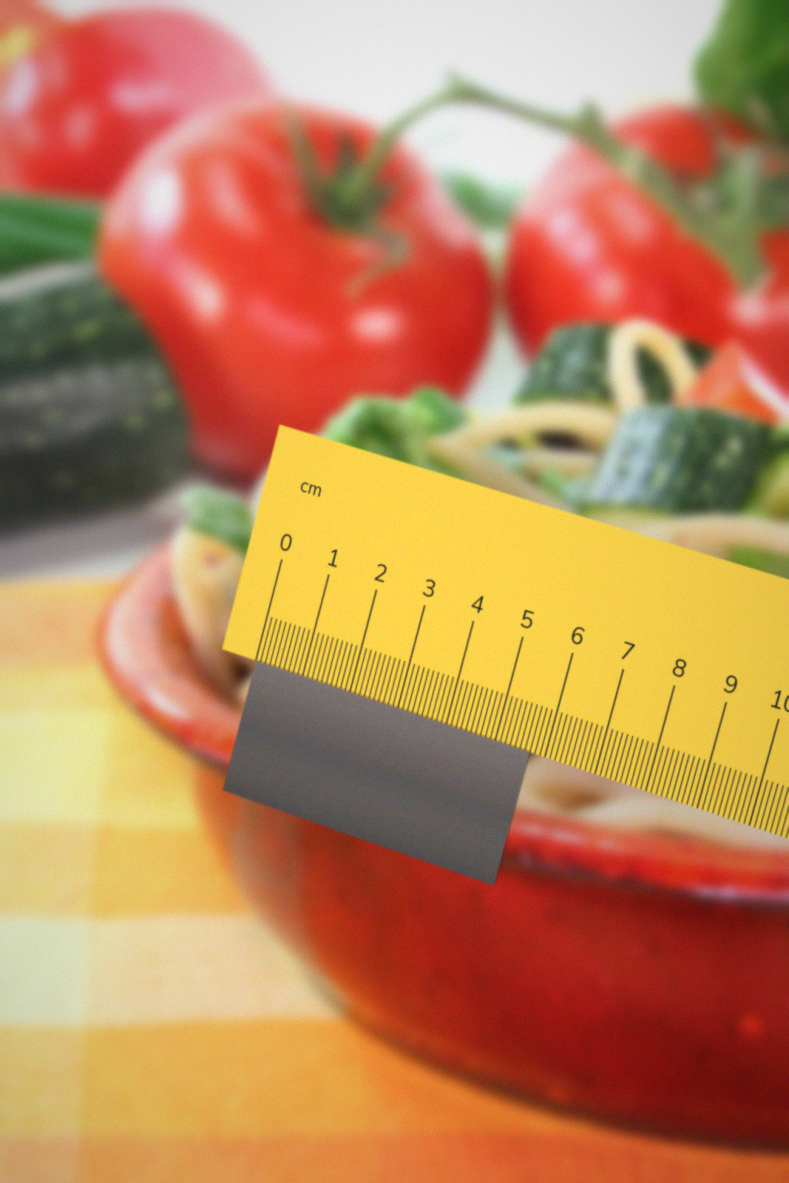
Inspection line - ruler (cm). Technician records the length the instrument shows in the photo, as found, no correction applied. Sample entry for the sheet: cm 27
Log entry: cm 5.7
